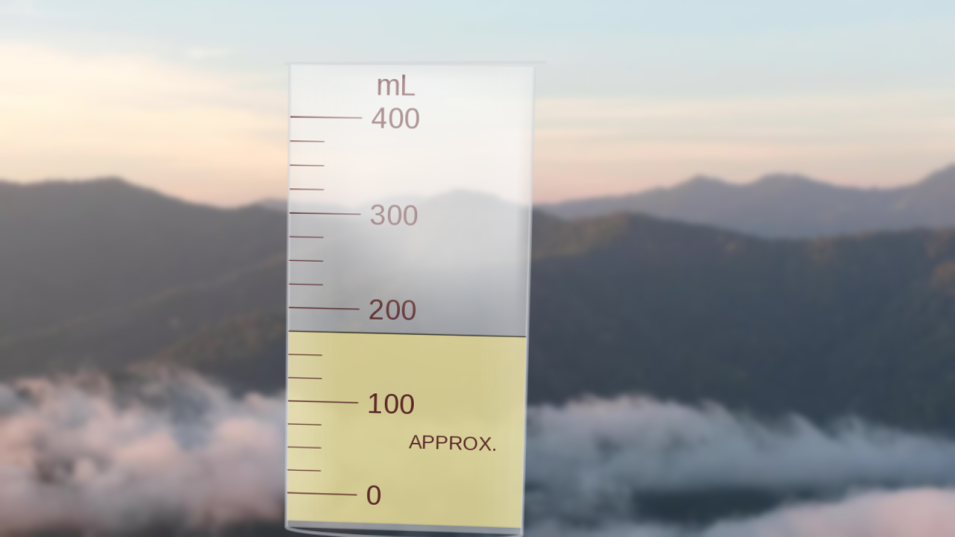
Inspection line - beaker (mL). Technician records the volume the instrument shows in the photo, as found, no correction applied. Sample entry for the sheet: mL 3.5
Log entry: mL 175
